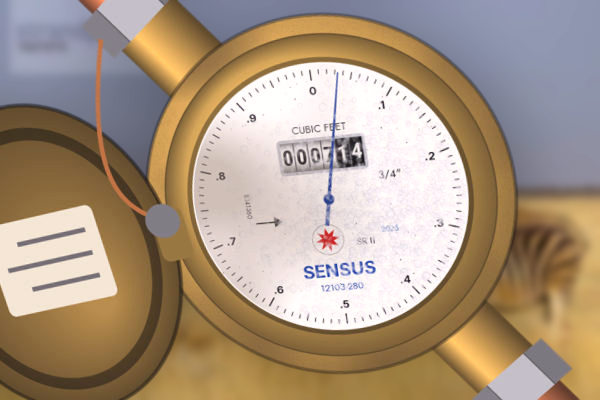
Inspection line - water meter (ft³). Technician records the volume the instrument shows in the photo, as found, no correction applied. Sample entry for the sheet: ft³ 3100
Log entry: ft³ 714.03
